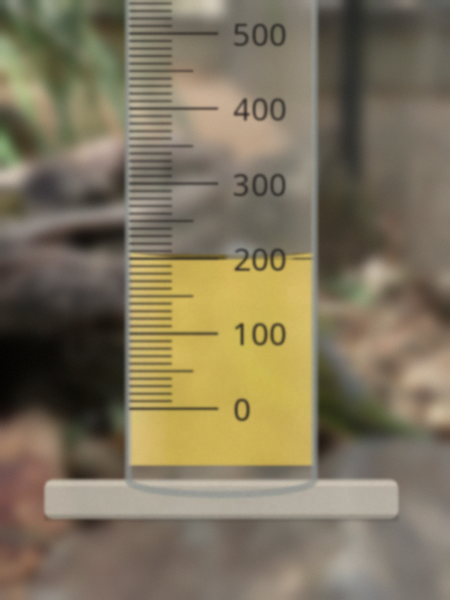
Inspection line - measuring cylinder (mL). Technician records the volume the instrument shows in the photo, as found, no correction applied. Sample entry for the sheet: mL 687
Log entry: mL 200
